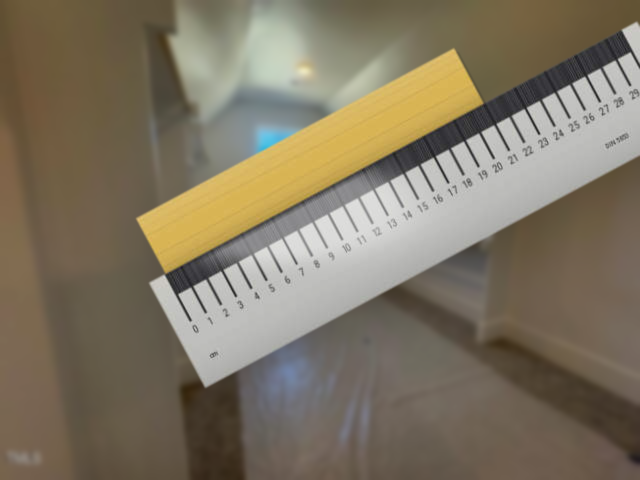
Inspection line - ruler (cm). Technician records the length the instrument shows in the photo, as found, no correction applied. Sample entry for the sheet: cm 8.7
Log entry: cm 21
